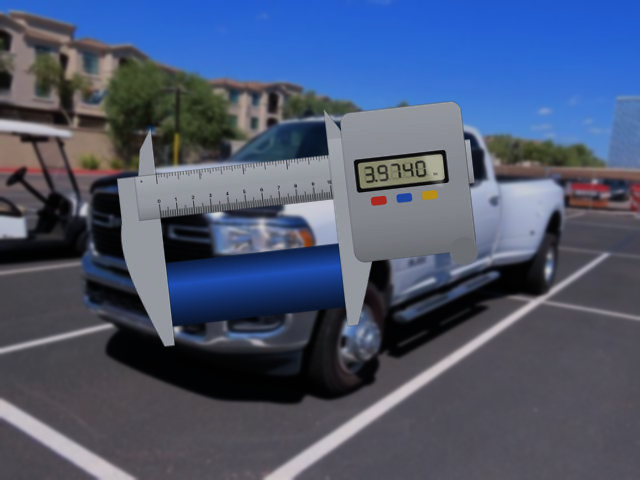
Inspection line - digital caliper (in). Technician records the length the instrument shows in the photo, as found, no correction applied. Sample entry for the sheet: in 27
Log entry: in 3.9740
